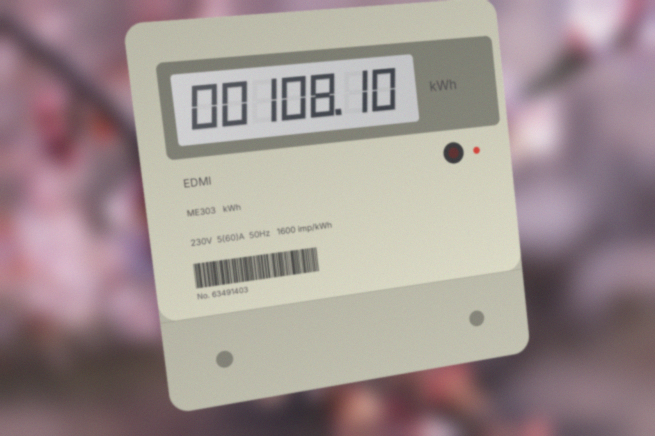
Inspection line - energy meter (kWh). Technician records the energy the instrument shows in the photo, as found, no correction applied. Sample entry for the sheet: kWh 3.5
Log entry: kWh 108.10
